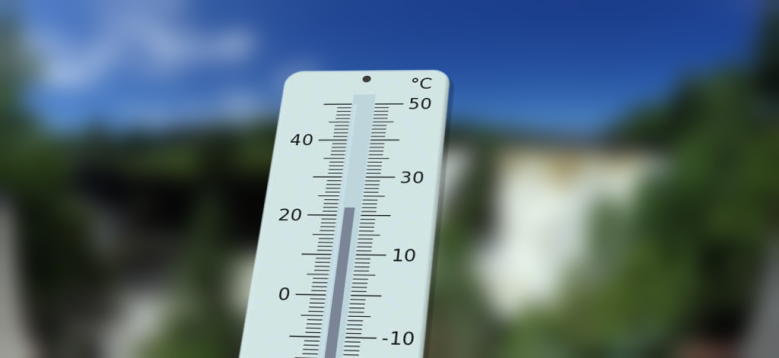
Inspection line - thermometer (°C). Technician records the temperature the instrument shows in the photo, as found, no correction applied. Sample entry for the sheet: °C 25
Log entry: °C 22
